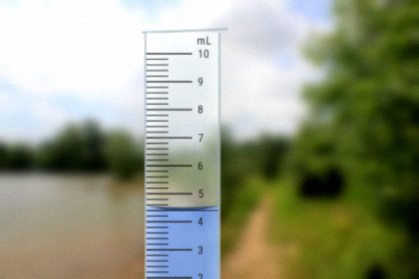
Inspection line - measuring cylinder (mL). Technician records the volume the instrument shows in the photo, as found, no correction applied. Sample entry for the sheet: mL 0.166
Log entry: mL 4.4
